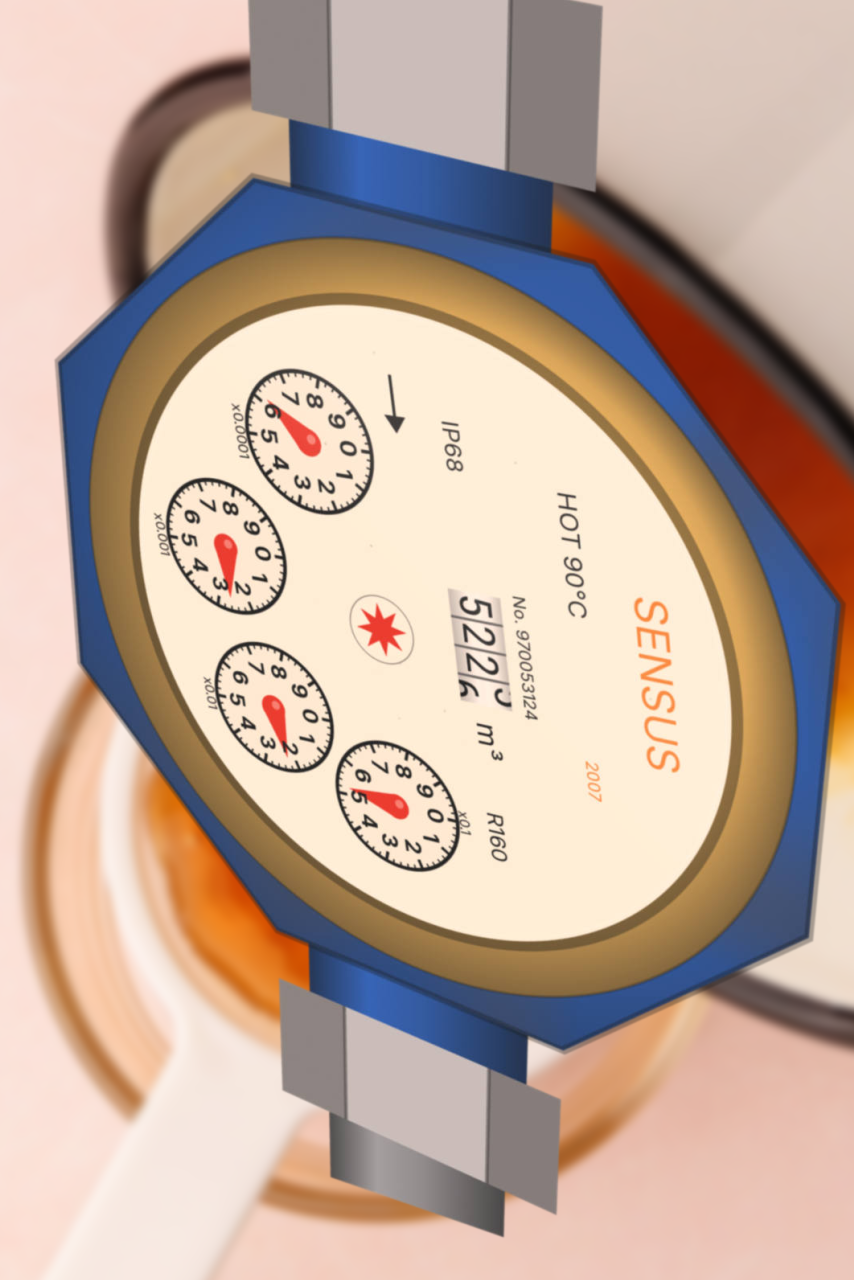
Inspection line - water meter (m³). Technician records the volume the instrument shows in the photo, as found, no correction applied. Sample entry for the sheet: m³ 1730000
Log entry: m³ 5225.5226
